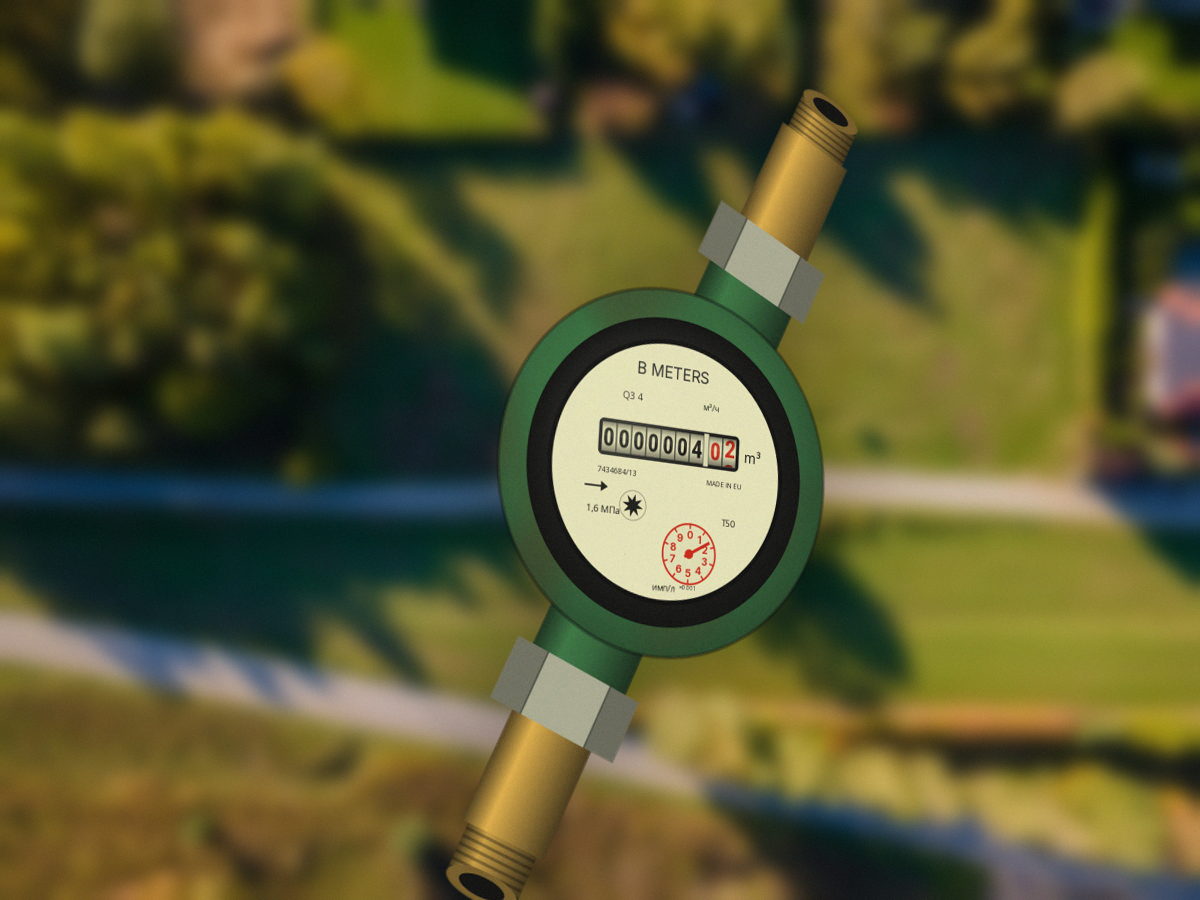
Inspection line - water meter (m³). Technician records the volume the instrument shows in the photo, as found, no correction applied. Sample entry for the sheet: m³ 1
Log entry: m³ 4.021
